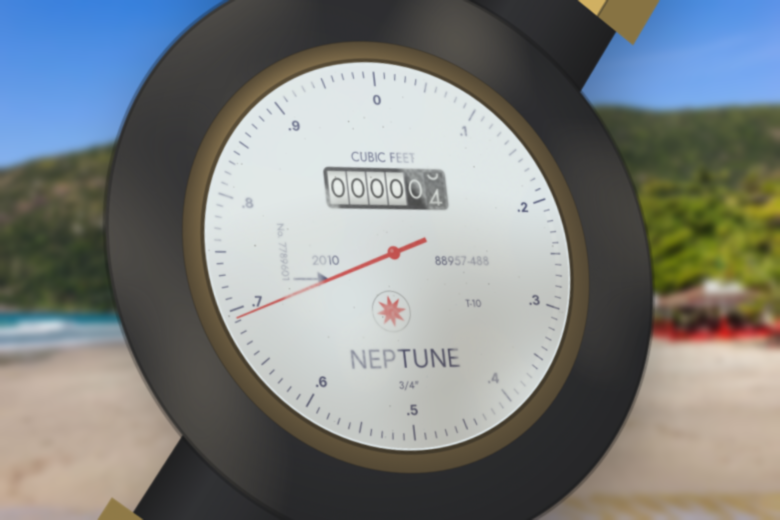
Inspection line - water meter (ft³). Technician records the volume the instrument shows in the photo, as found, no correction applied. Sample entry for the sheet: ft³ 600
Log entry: ft³ 3.69
